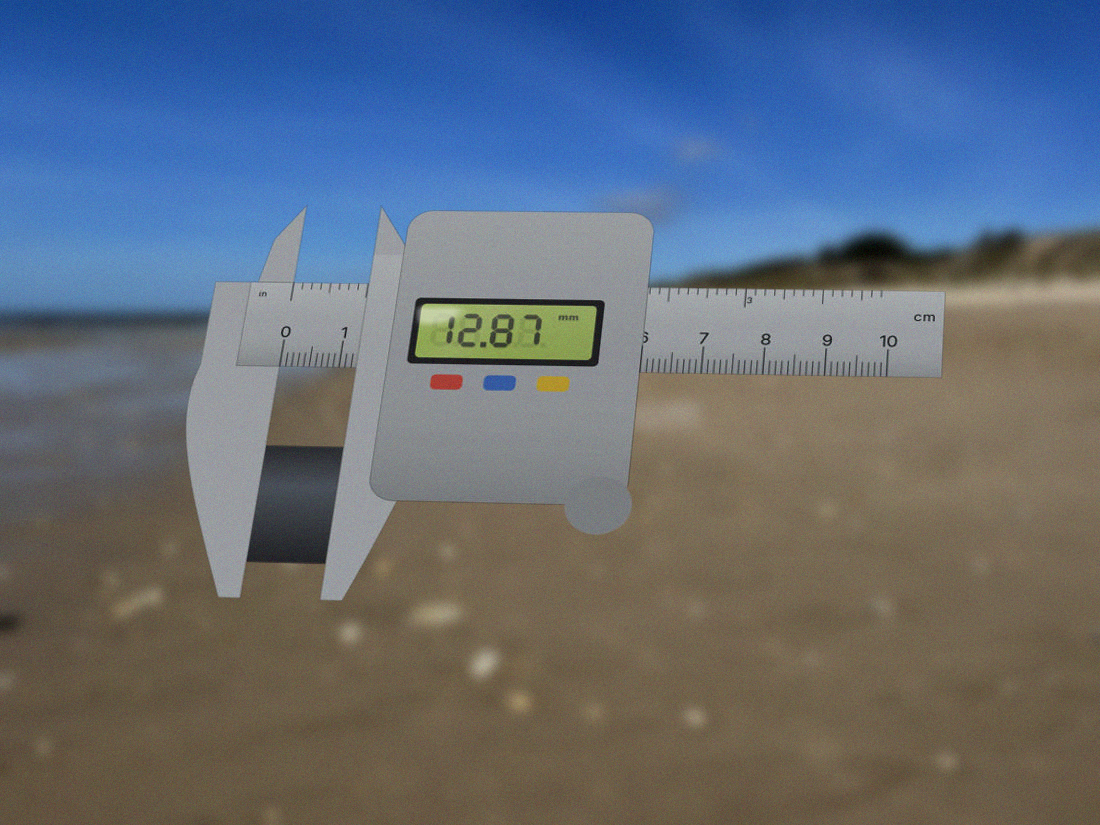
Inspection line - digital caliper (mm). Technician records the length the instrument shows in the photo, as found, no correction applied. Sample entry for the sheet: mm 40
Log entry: mm 12.87
